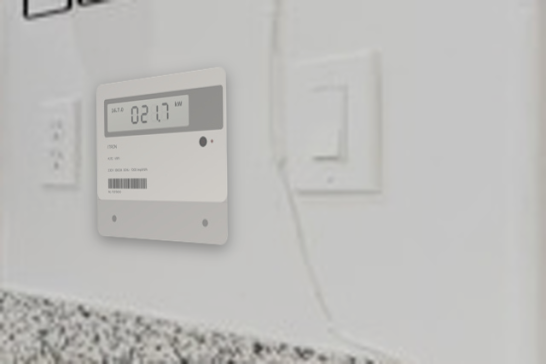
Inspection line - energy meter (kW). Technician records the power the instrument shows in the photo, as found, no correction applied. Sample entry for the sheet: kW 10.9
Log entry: kW 21.7
